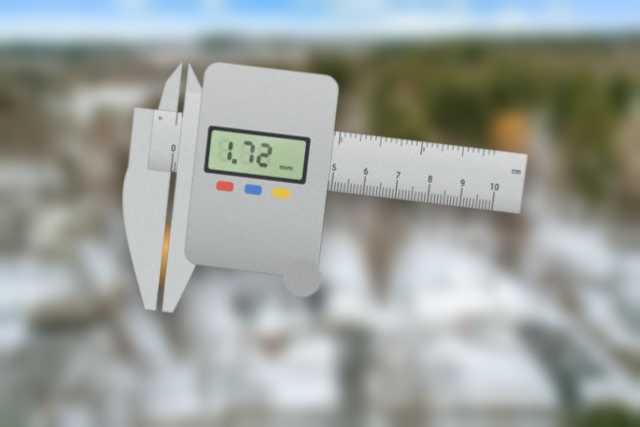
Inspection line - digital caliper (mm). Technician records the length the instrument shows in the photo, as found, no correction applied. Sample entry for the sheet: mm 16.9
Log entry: mm 1.72
